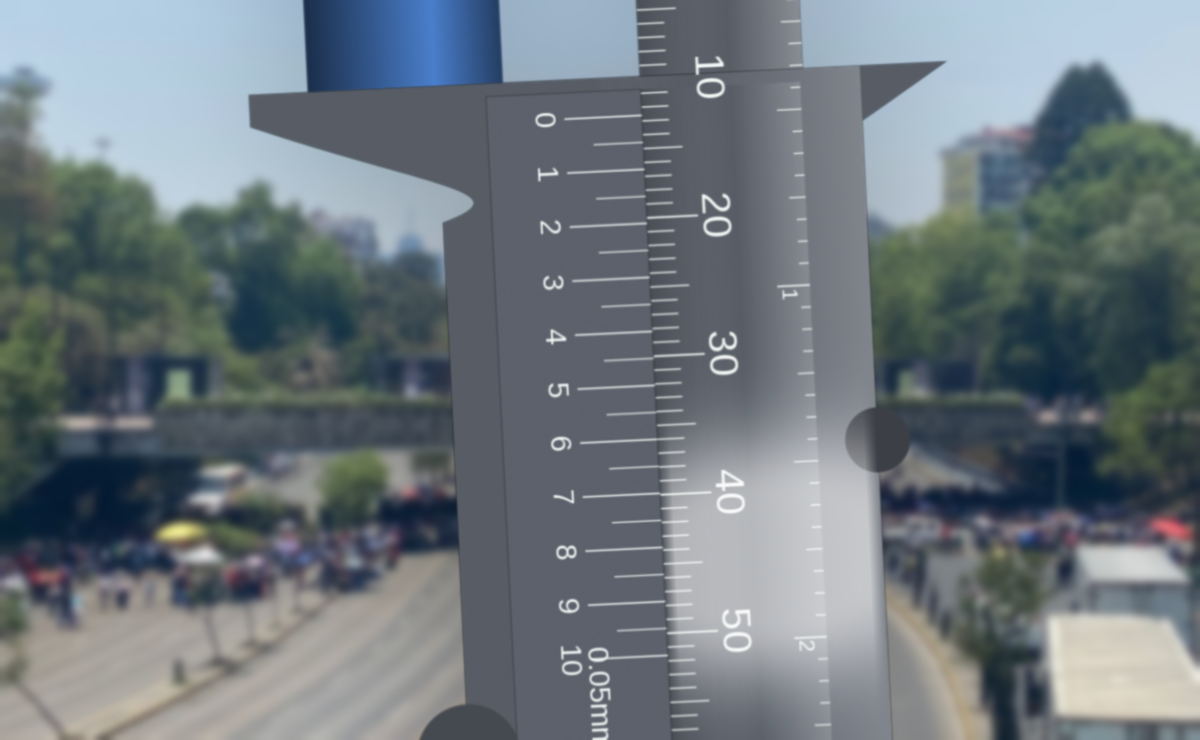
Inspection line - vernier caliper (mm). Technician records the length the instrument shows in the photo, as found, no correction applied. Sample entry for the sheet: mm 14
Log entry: mm 12.6
